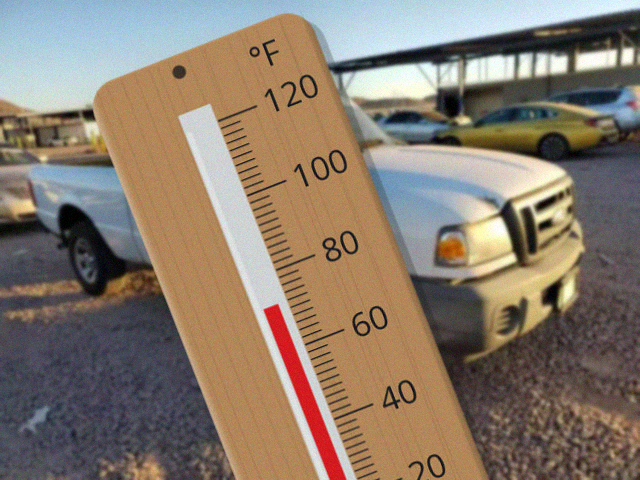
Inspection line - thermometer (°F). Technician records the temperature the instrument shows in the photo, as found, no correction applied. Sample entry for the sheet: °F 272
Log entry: °F 72
